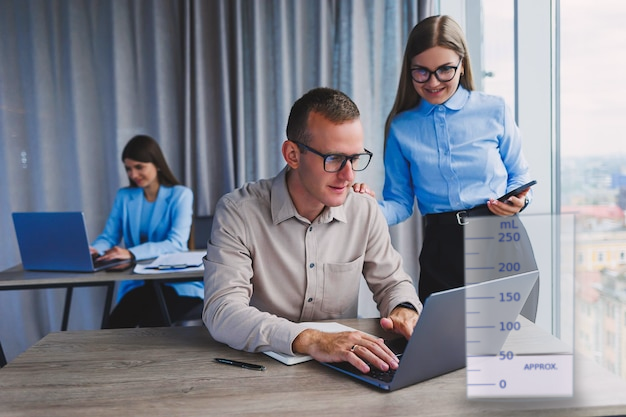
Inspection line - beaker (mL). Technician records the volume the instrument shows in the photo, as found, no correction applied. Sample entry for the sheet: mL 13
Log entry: mL 50
